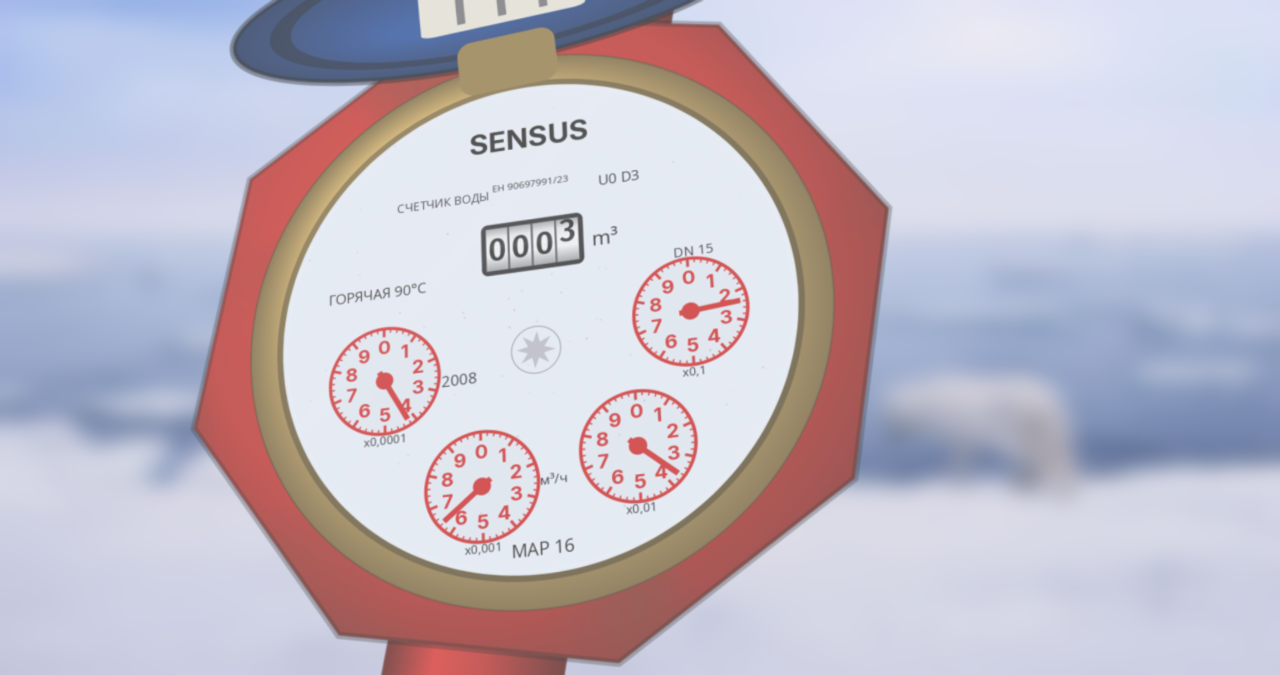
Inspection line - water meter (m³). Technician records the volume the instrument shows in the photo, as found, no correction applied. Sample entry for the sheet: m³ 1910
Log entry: m³ 3.2364
